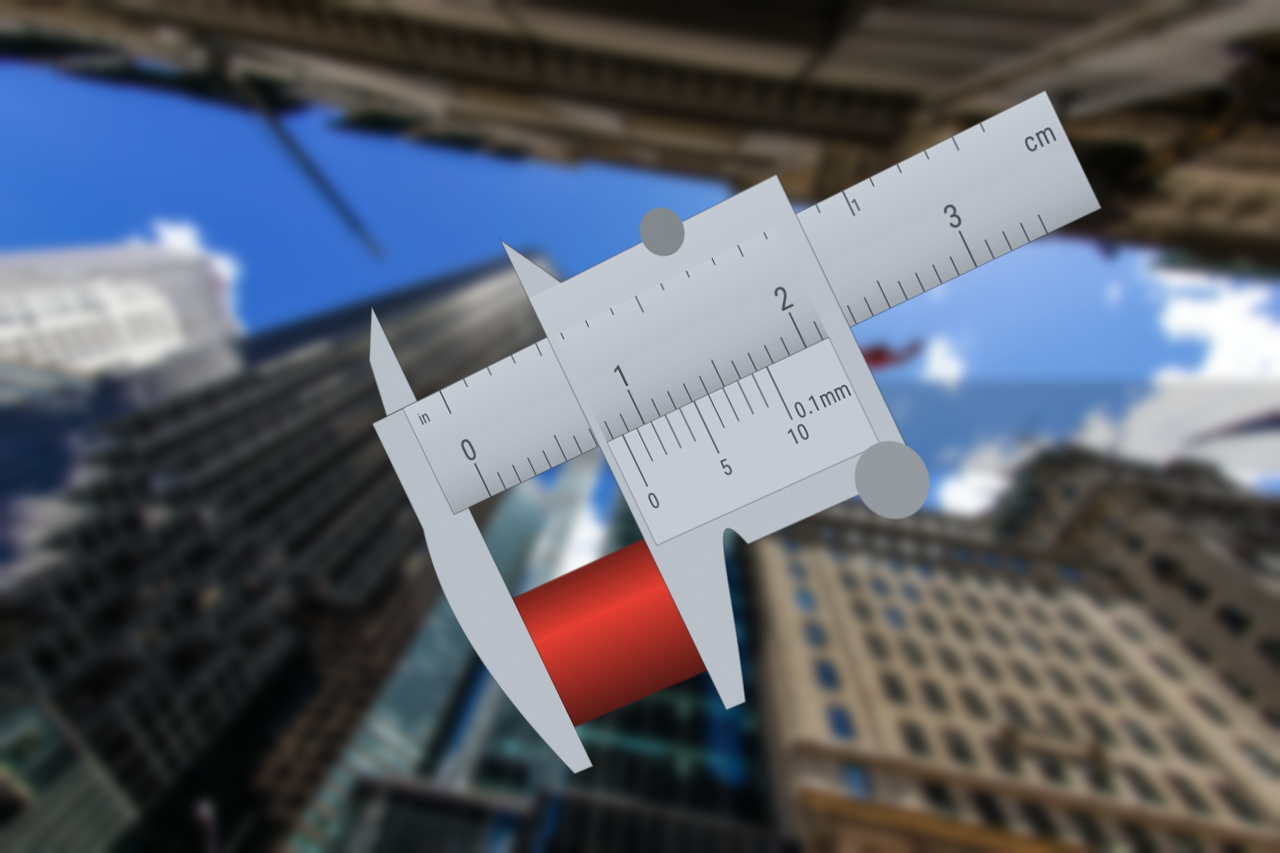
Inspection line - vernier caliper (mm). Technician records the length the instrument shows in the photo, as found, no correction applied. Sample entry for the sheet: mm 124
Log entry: mm 8.6
